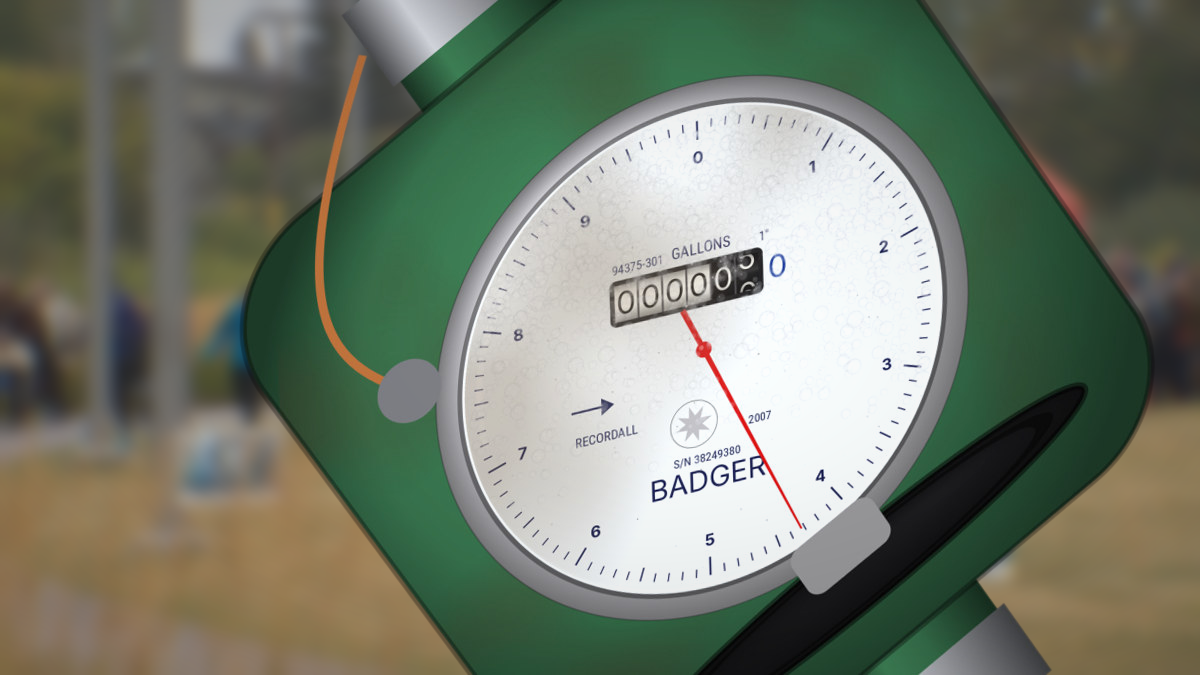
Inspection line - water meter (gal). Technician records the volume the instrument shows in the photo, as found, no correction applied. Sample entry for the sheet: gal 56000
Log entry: gal 54.3
